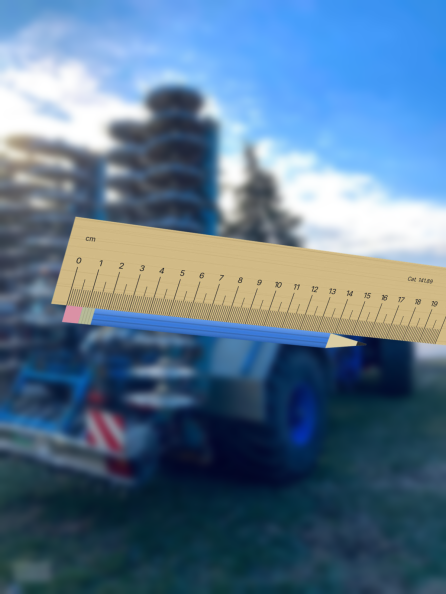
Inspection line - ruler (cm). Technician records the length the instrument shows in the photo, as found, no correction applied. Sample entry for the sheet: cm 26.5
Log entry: cm 16
